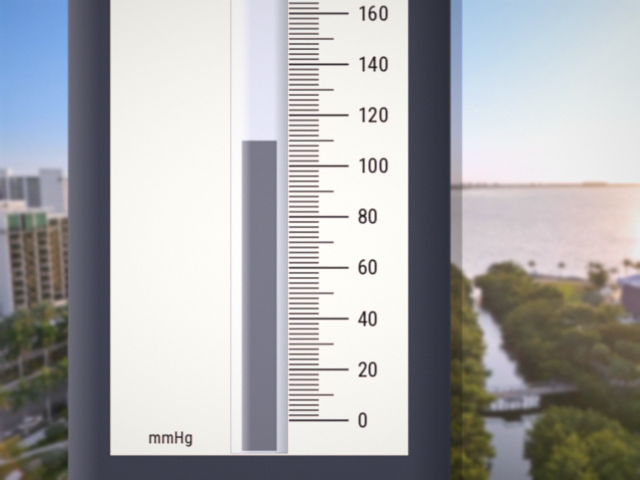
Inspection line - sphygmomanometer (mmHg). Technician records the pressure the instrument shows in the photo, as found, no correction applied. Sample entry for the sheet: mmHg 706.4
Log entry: mmHg 110
